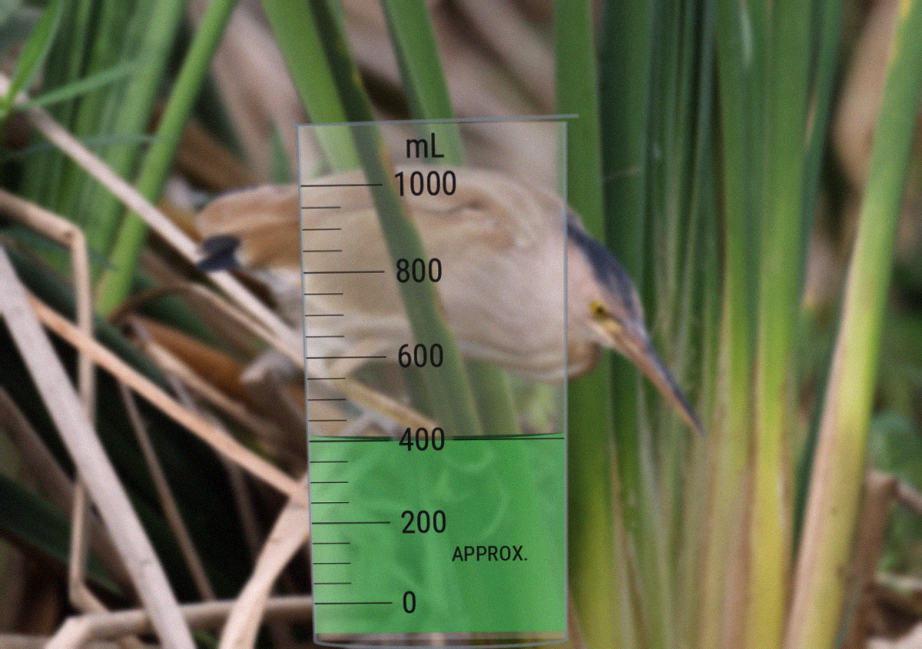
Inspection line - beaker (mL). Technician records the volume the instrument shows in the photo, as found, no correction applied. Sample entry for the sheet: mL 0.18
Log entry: mL 400
